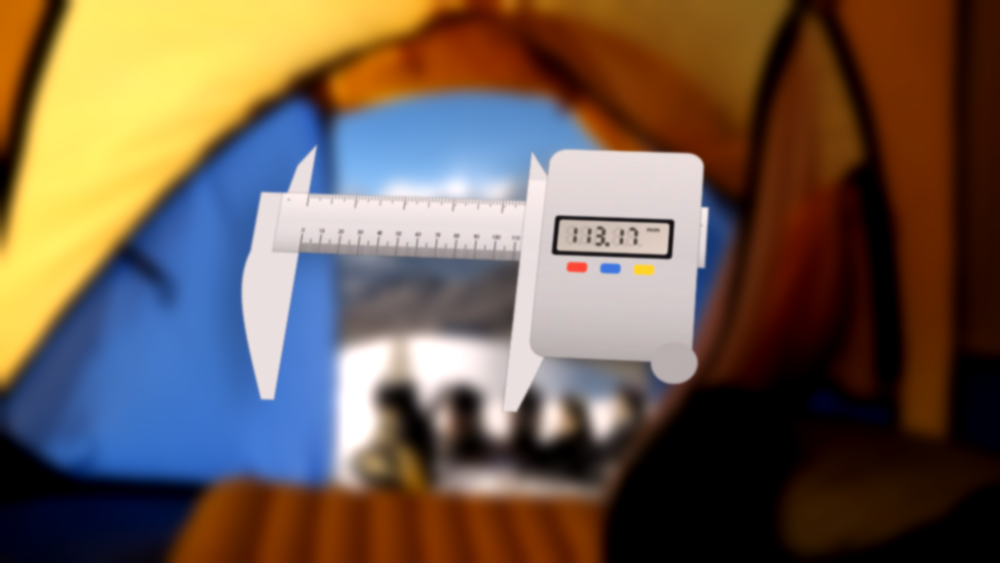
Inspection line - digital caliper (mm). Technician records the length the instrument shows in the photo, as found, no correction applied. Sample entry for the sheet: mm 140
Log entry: mm 113.17
